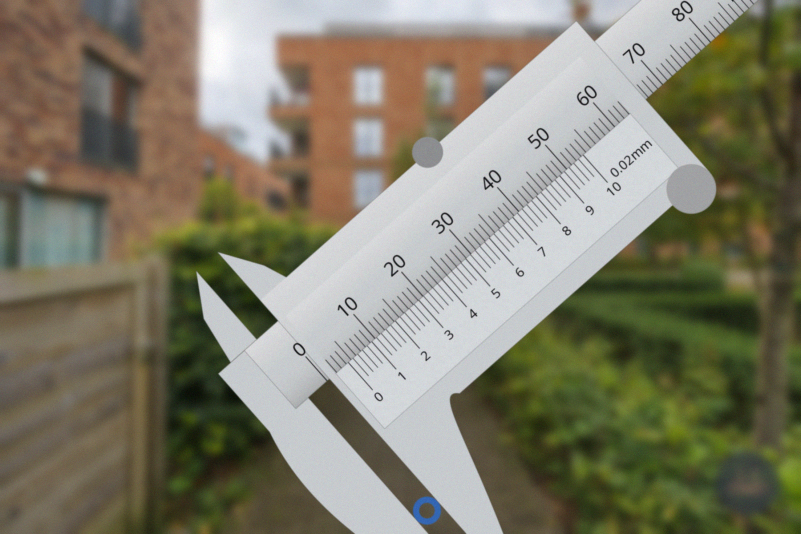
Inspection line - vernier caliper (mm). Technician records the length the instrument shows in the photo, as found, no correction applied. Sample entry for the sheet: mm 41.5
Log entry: mm 4.4
